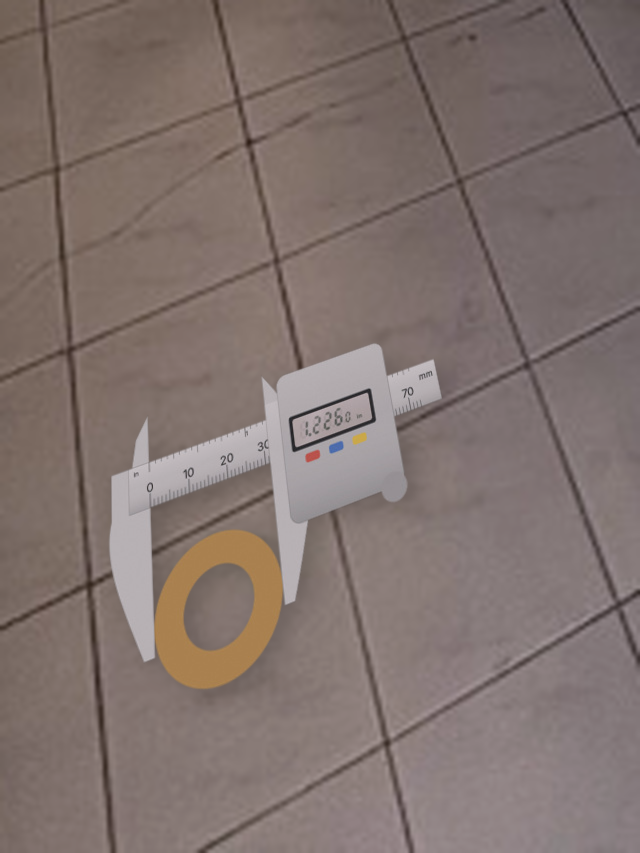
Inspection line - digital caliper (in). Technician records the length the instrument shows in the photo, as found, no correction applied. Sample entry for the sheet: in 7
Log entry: in 1.2260
